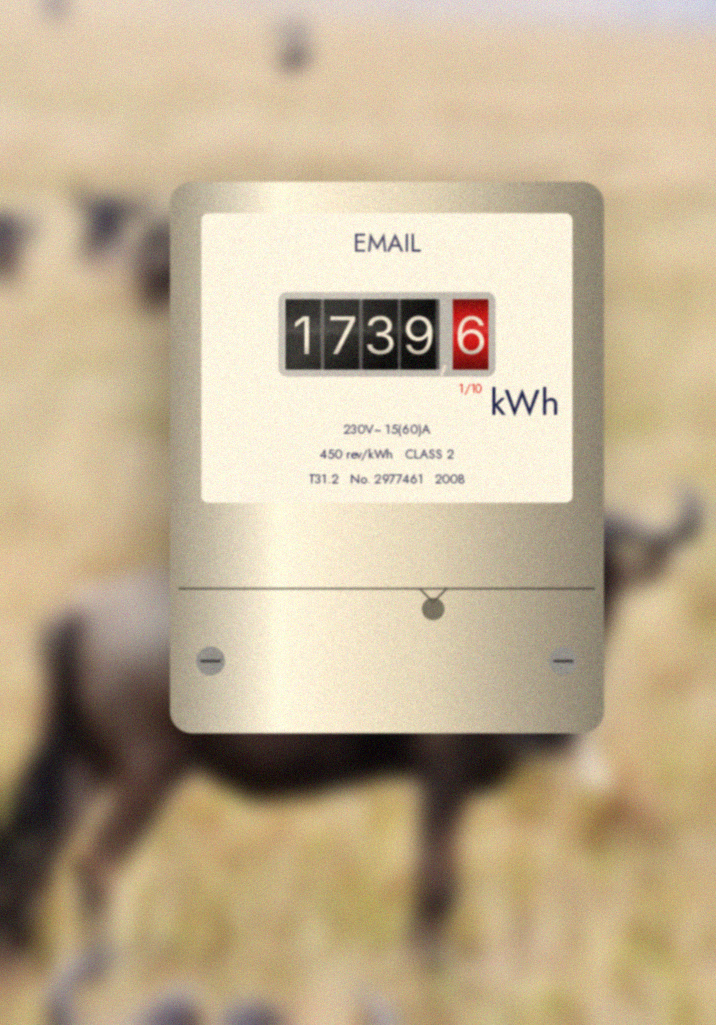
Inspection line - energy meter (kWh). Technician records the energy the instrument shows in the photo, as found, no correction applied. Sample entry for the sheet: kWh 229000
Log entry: kWh 1739.6
